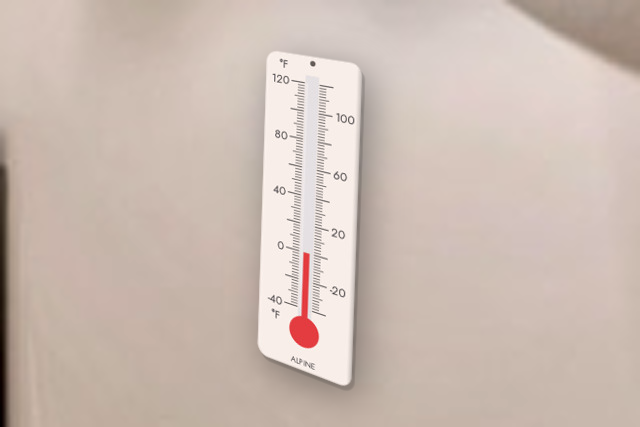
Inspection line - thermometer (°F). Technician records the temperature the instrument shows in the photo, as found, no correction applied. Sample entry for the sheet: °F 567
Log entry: °F 0
